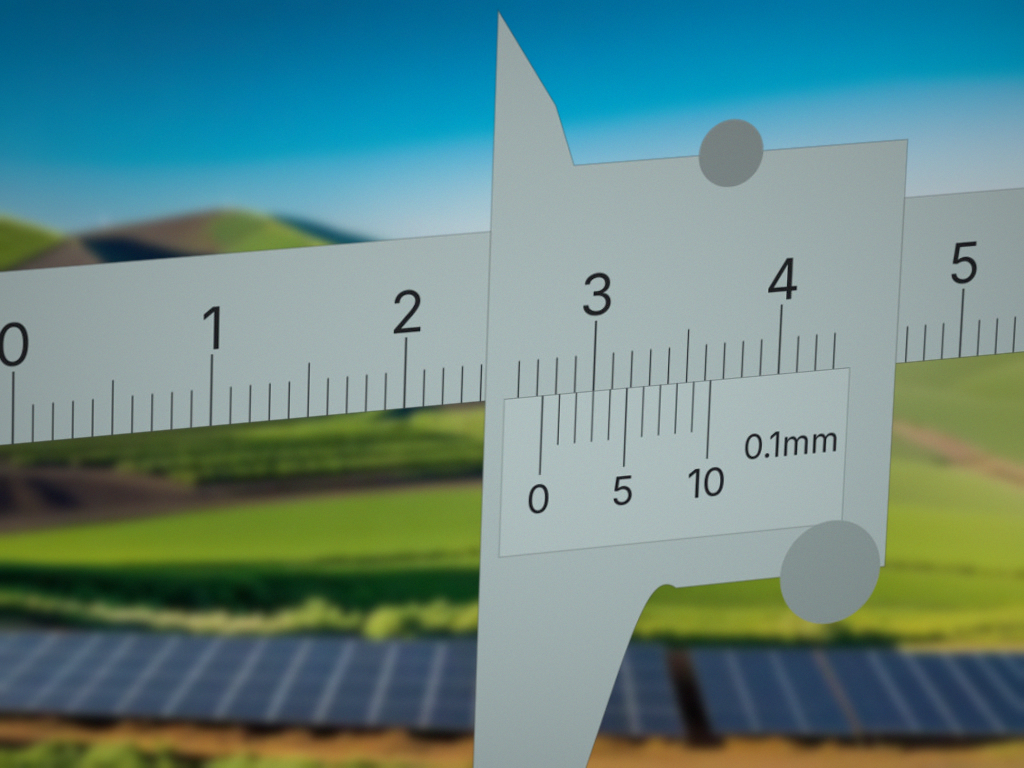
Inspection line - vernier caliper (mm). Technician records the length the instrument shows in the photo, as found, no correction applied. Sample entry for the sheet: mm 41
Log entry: mm 27.3
